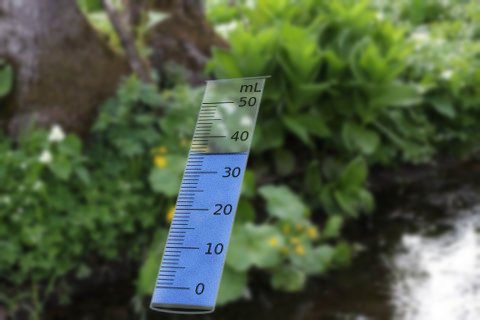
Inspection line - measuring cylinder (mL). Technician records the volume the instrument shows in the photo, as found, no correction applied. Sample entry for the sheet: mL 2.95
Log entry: mL 35
